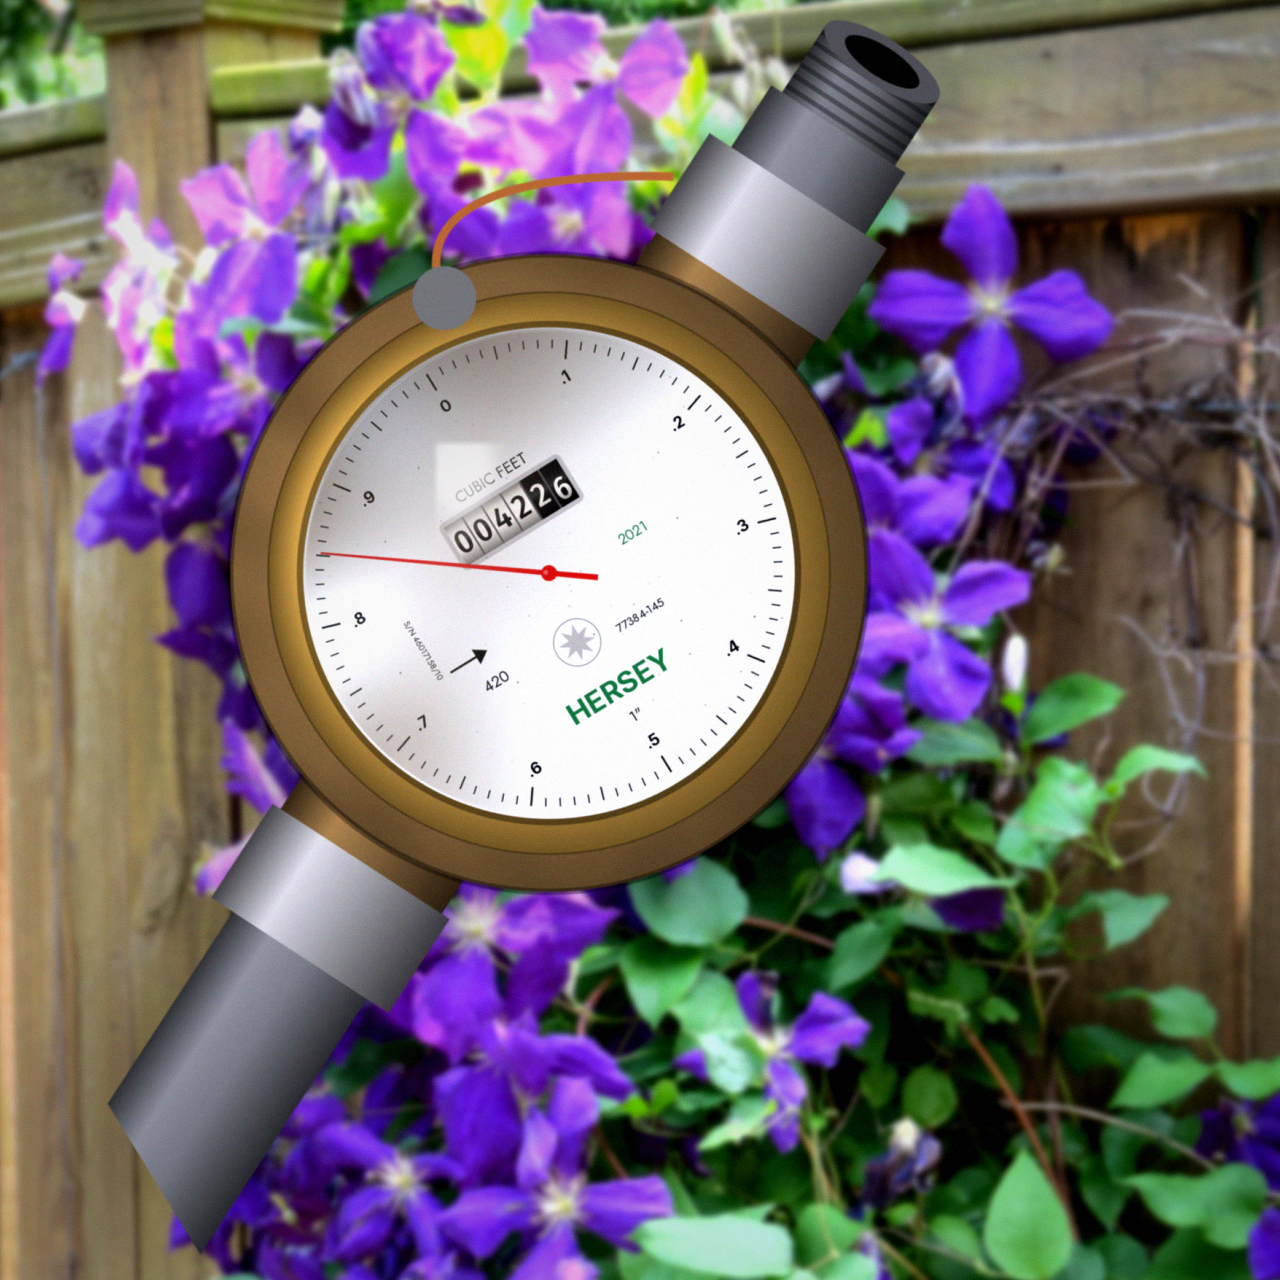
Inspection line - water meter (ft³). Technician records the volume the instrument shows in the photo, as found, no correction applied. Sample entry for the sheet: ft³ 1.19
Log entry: ft³ 4225.85
